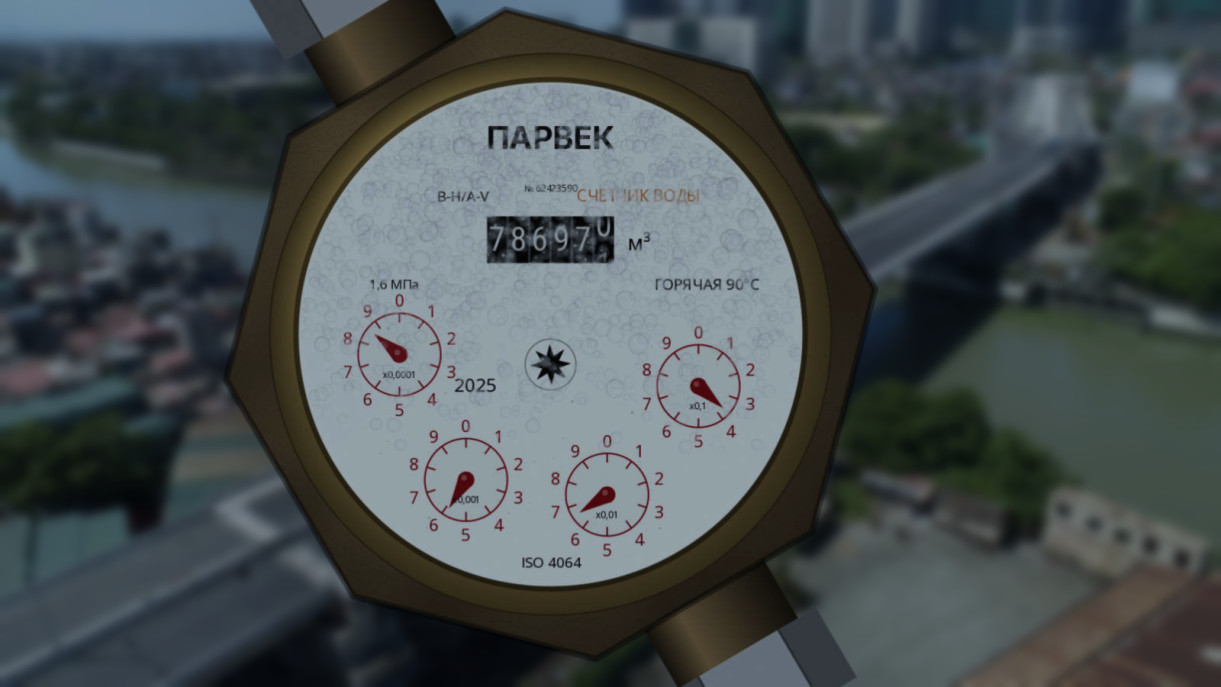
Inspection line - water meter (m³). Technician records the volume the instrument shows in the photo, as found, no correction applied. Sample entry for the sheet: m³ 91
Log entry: m³ 786970.3658
